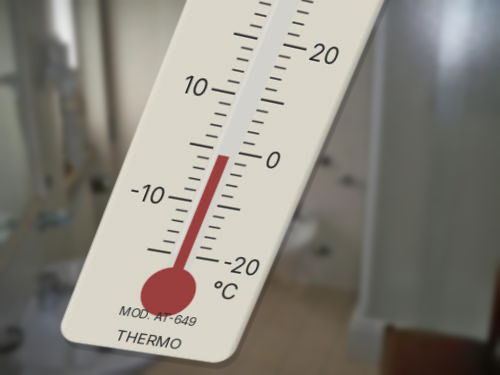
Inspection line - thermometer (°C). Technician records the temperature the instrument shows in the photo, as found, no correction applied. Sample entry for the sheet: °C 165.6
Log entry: °C -1
